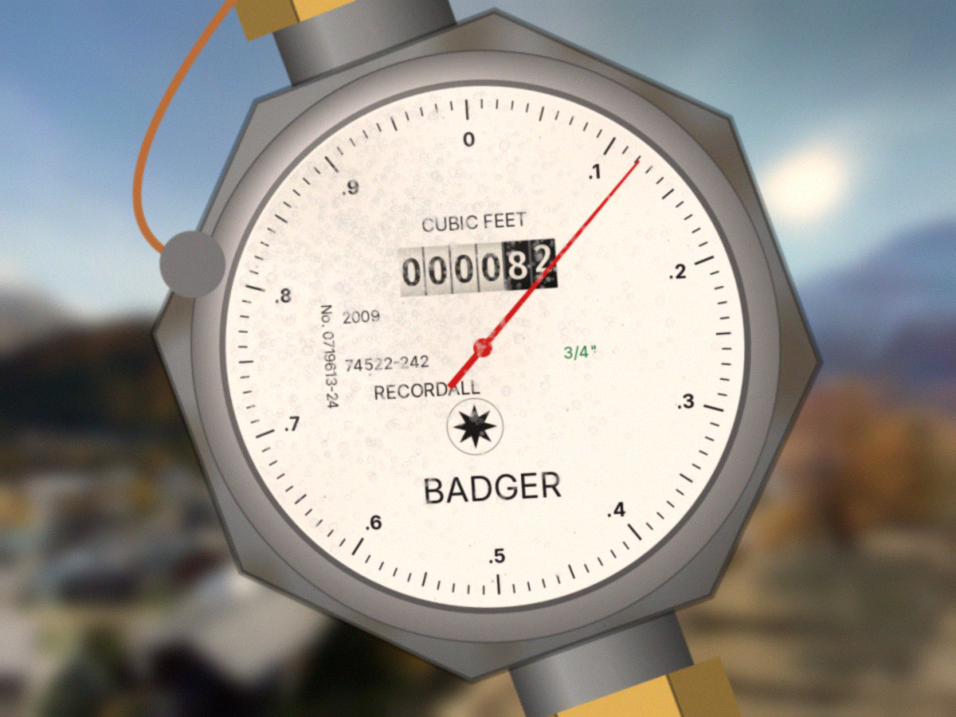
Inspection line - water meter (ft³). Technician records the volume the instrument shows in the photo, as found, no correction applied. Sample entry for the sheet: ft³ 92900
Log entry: ft³ 82.12
